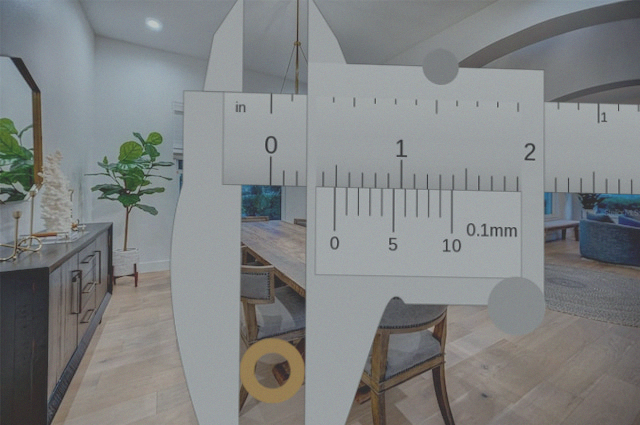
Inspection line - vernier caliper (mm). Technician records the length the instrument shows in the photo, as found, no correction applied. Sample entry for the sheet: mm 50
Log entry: mm 4.9
